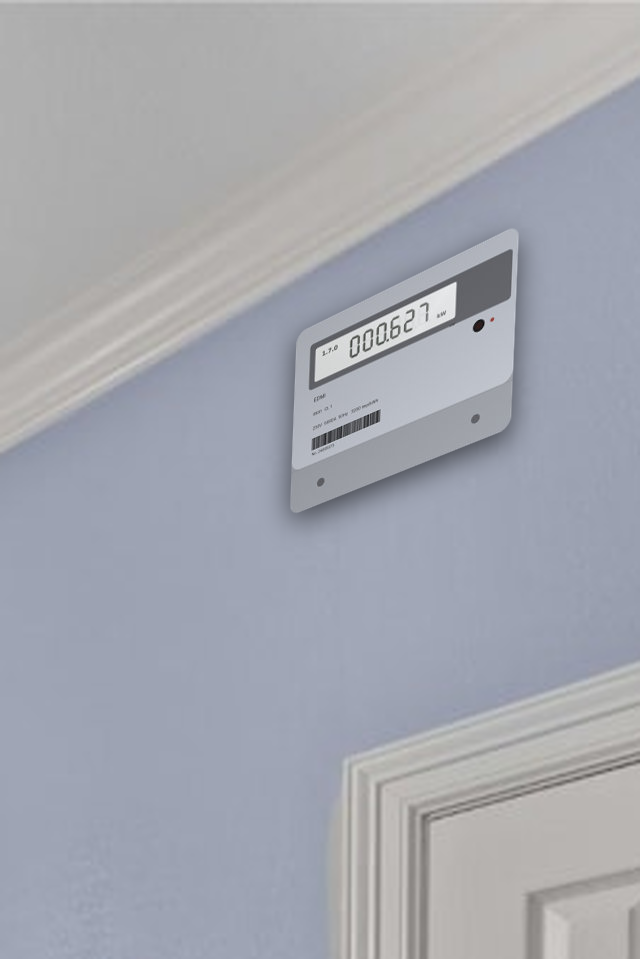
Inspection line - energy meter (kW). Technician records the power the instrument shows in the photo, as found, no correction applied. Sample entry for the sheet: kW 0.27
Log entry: kW 0.627
